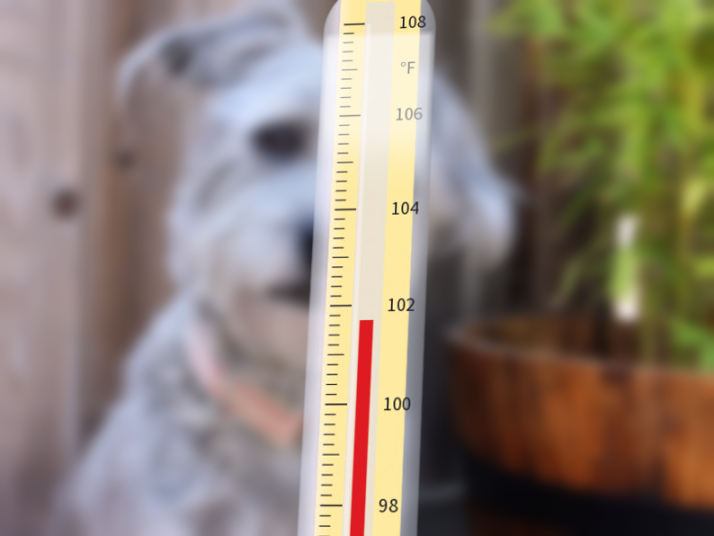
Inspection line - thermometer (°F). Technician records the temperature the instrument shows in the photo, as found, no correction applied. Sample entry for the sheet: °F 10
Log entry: °F 101.7
